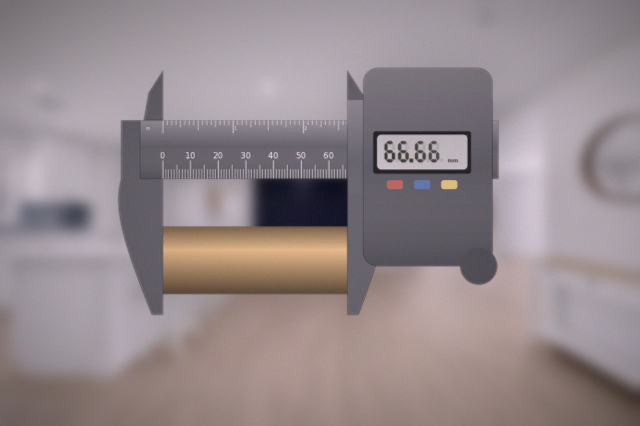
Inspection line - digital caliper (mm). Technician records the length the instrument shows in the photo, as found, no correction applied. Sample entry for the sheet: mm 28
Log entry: mm 66.66
